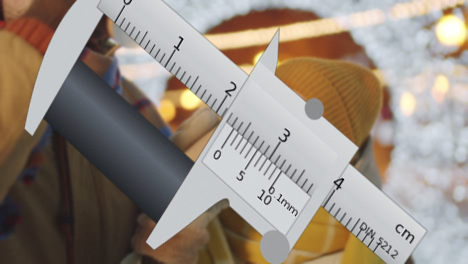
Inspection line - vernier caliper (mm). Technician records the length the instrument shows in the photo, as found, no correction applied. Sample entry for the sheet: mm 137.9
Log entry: mm 23.4
